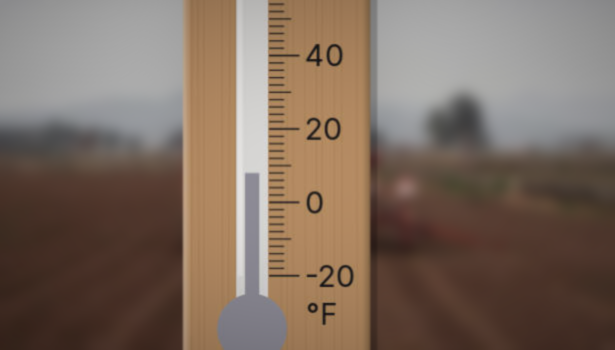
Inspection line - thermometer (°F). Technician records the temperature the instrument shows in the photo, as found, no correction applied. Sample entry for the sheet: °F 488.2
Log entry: °F 8
